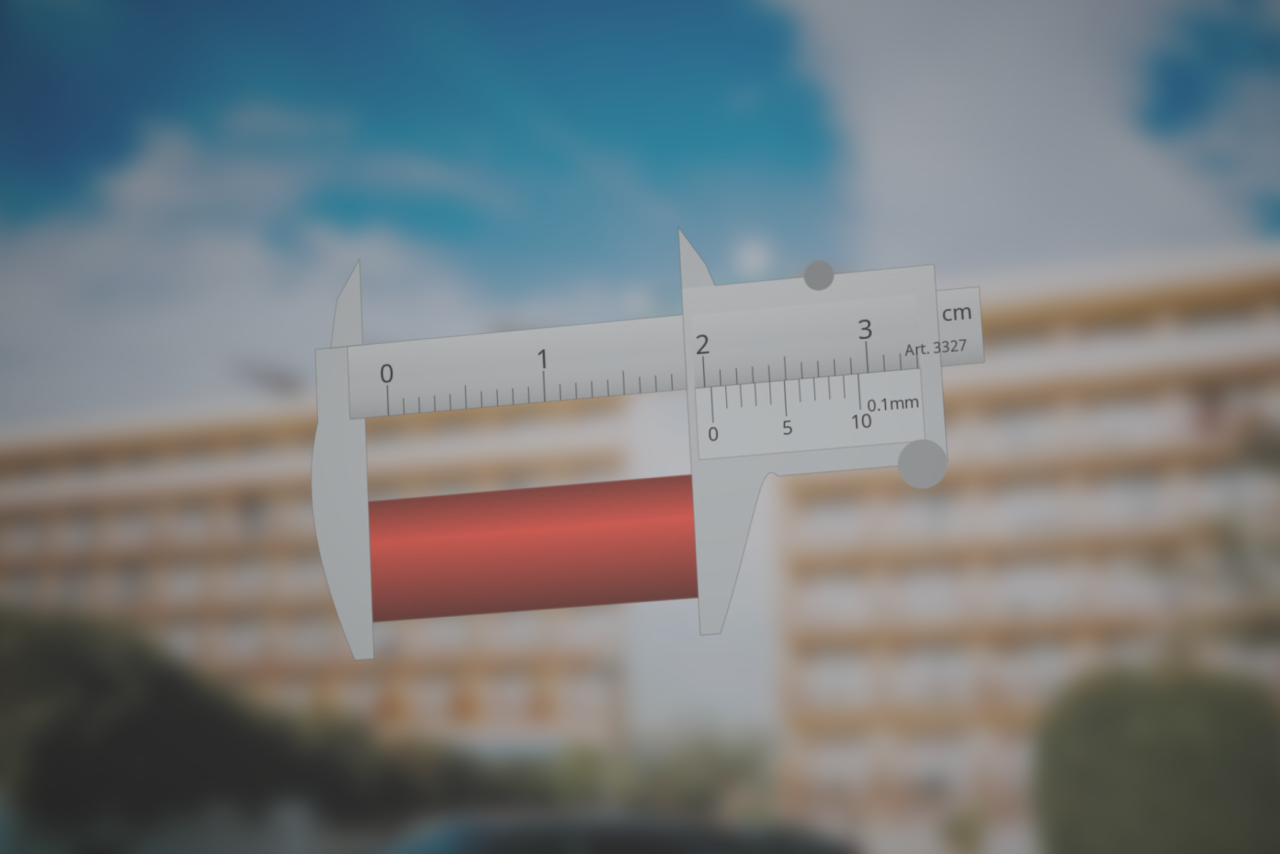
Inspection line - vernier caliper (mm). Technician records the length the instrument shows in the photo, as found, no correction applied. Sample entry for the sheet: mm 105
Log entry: mm 20.4
